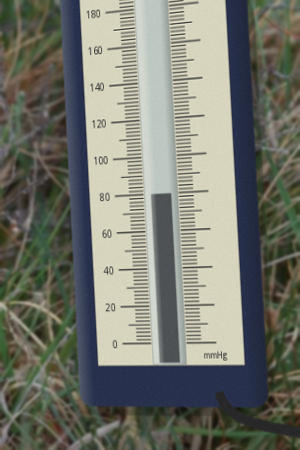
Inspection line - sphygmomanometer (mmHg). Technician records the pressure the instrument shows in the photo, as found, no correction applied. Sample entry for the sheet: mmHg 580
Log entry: mmHg 80
